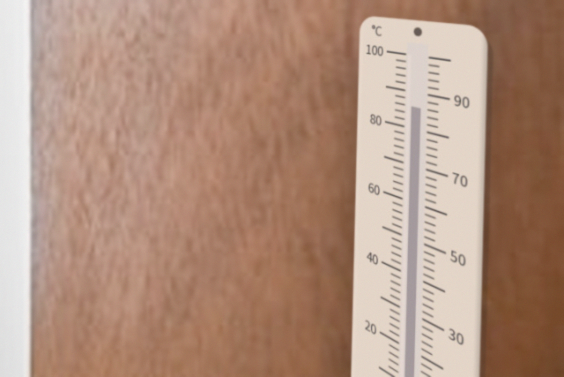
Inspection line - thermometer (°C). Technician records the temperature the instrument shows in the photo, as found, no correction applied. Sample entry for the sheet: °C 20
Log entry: °C 86
